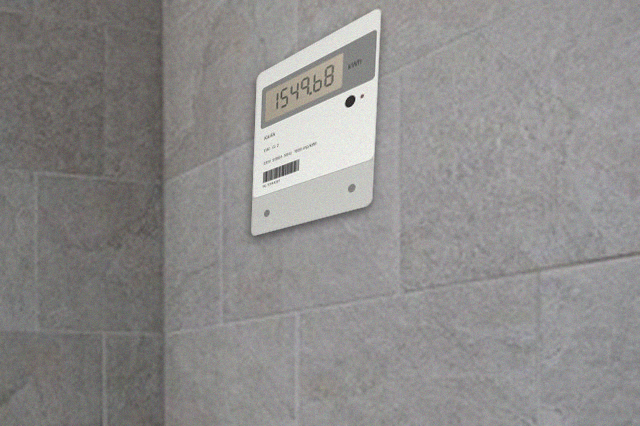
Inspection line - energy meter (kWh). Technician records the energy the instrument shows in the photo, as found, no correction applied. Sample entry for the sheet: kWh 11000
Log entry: kWh 1549.68
